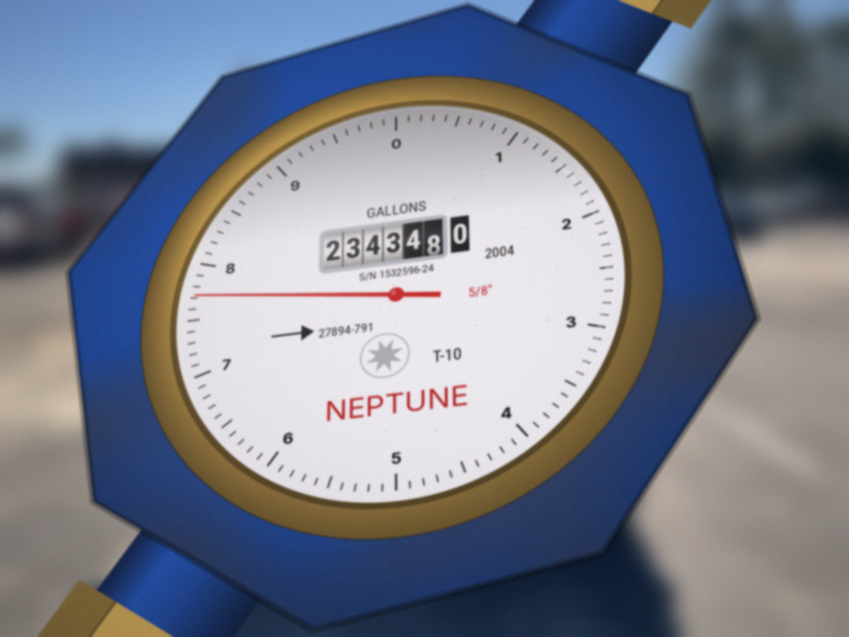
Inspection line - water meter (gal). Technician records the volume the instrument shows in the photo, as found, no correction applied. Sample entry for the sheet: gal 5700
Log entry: gal 2343477.7
